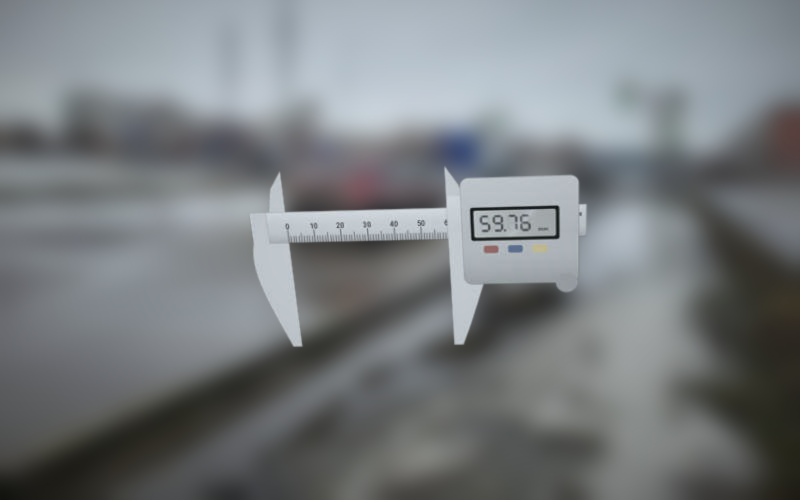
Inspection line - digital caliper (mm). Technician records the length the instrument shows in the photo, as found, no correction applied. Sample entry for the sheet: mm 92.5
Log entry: mm 59.76
